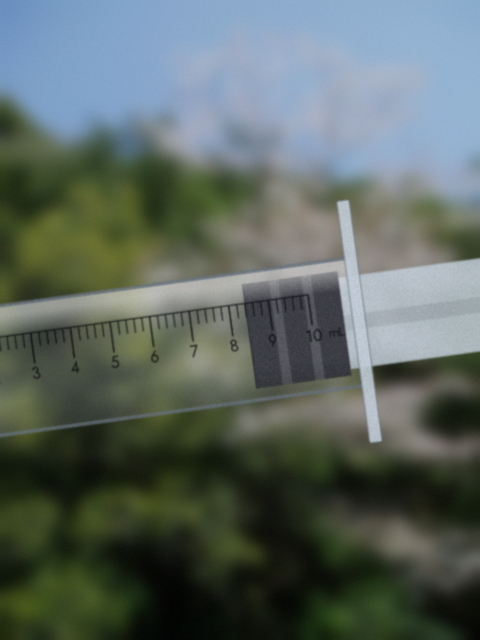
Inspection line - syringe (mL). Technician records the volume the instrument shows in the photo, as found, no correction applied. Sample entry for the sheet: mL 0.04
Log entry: mL 8.4
